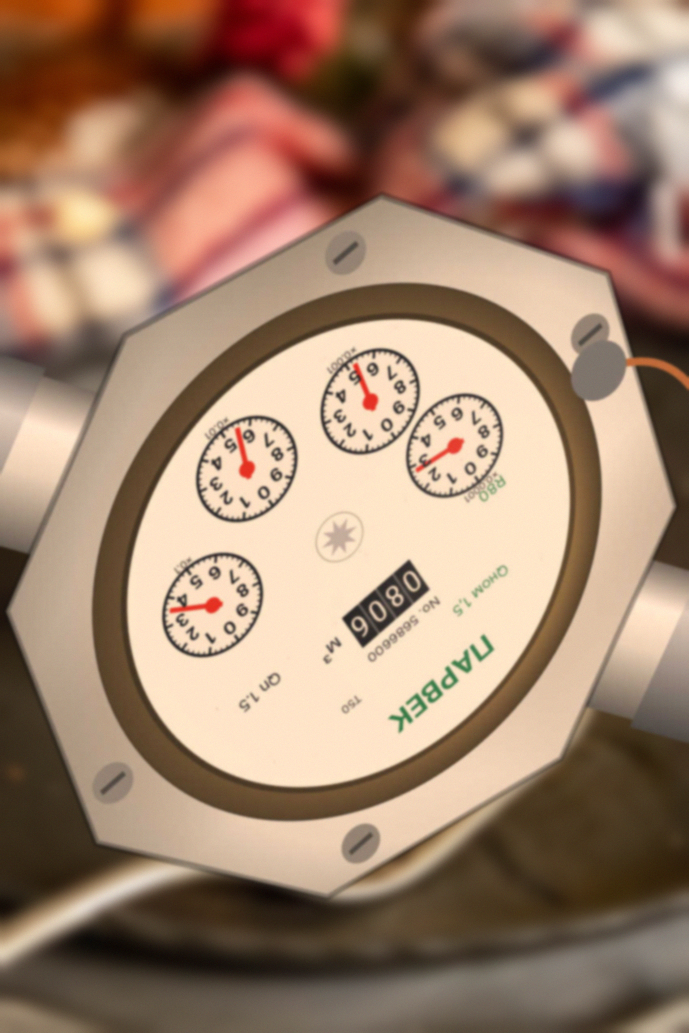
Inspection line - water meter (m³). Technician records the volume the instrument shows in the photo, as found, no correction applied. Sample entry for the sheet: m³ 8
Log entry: m³ 806.3552
